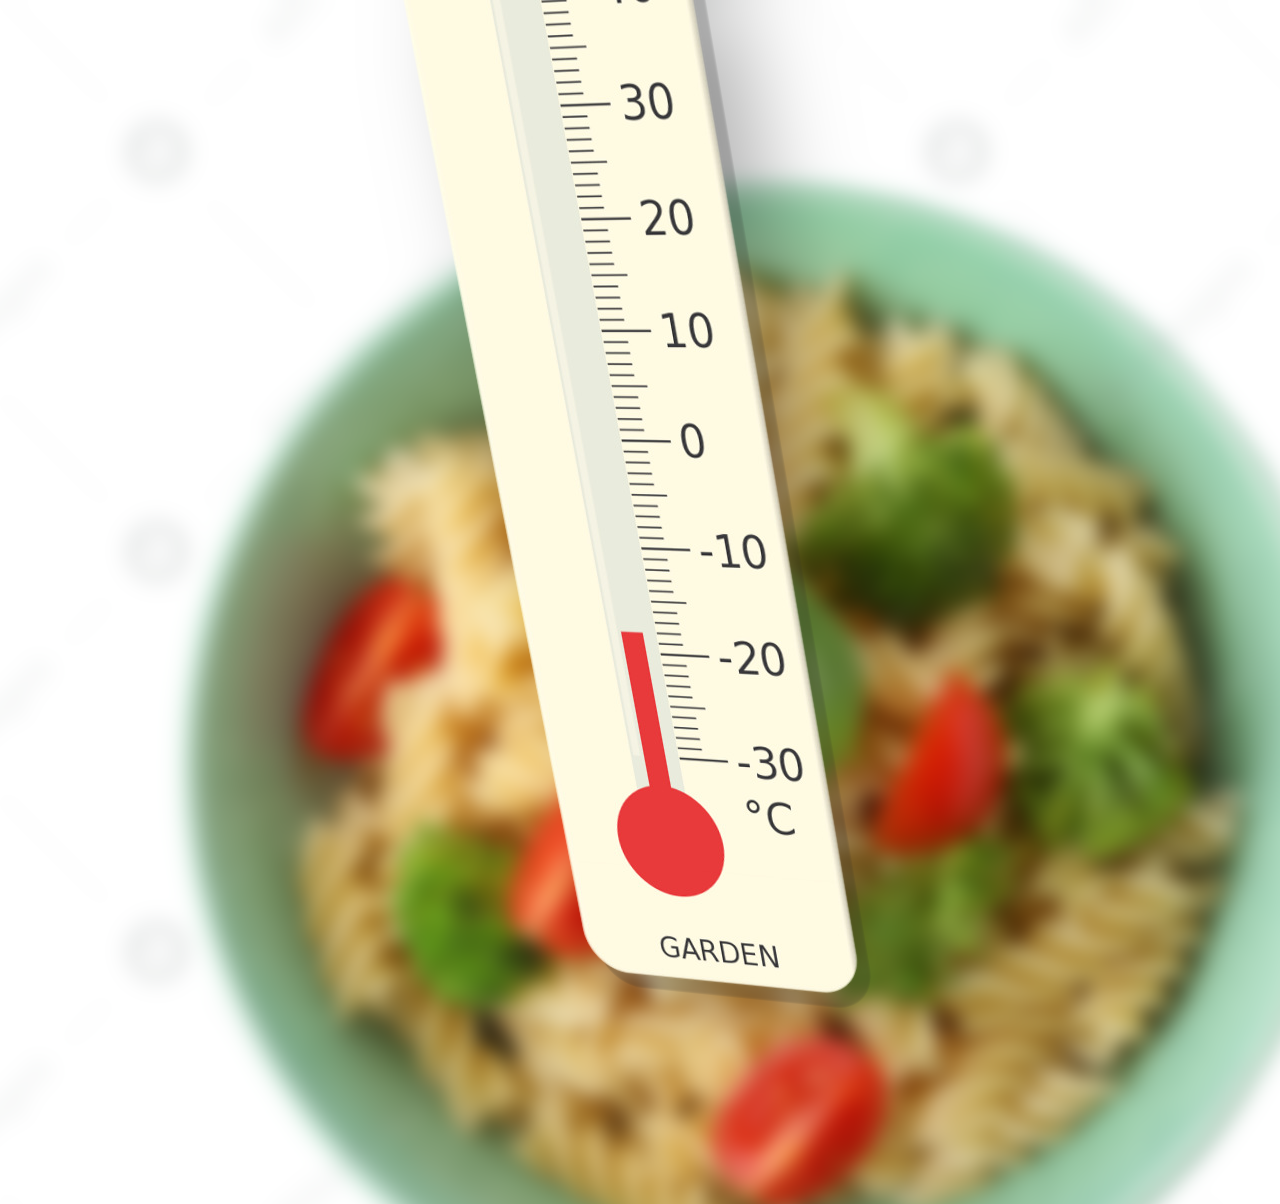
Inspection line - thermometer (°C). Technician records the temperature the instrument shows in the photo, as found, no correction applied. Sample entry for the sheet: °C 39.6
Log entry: °C -18
